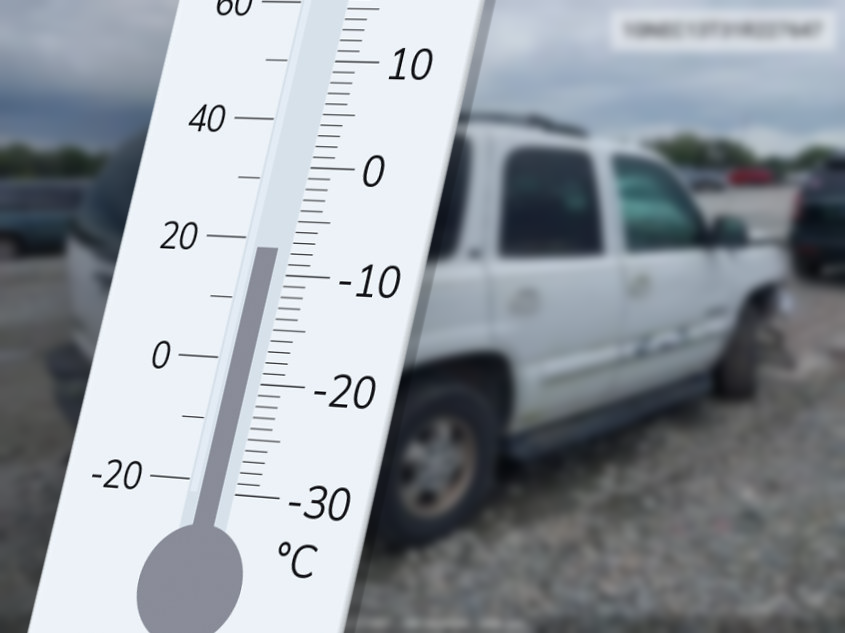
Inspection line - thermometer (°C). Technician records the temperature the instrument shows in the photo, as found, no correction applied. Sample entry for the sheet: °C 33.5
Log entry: °C -7.5
